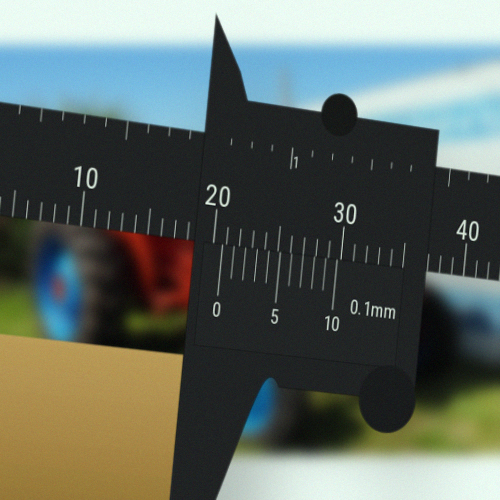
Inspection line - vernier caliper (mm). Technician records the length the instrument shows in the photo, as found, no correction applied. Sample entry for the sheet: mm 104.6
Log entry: mm 20.7
